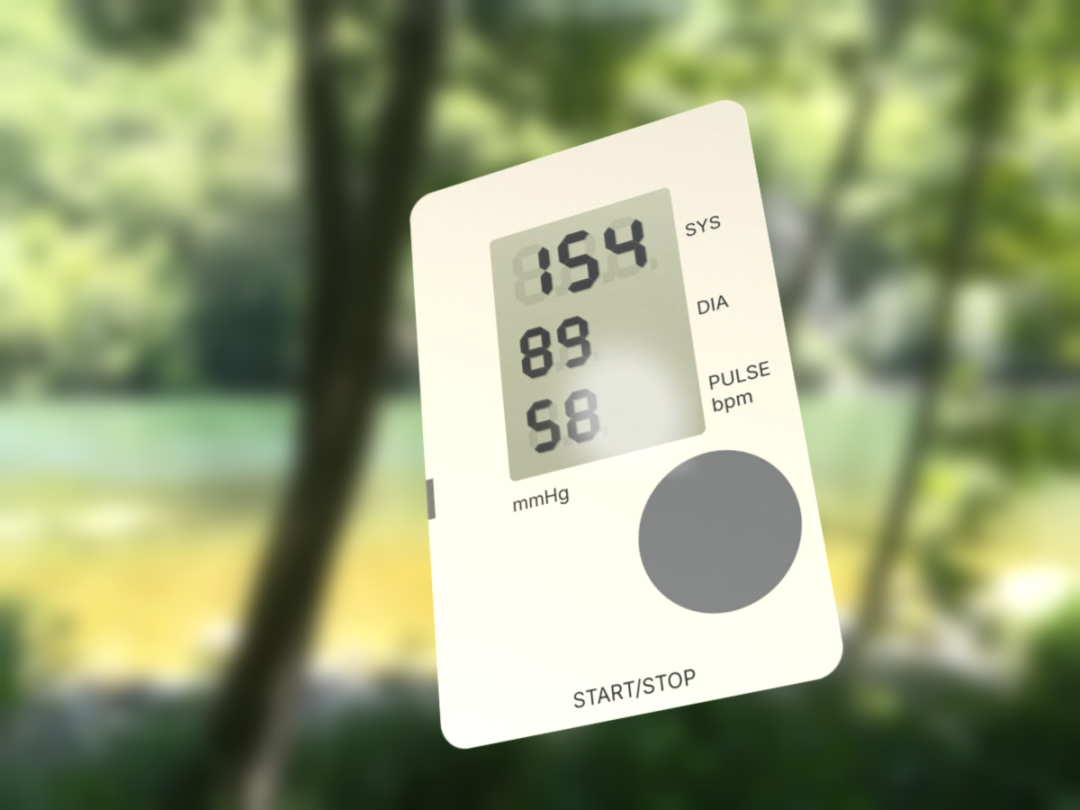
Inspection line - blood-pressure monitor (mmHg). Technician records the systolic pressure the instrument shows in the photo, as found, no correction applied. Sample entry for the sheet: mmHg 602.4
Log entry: mmHg 154
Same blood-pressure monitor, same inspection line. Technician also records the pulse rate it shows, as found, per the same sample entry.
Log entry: bpm 58
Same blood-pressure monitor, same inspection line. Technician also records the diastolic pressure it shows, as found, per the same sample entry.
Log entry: mmHg 89
